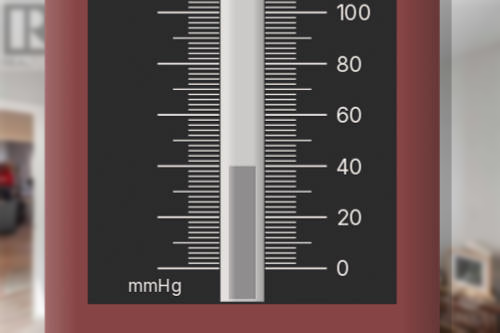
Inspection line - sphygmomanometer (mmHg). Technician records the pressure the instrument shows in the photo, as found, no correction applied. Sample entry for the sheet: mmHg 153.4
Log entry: mmHg 40
